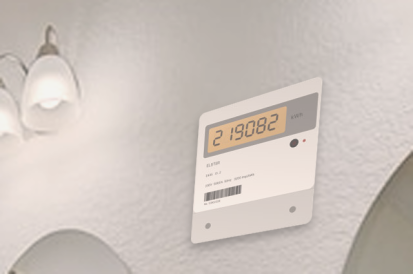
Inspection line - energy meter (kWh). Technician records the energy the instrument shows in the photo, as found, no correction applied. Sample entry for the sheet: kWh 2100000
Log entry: kWh 219082
